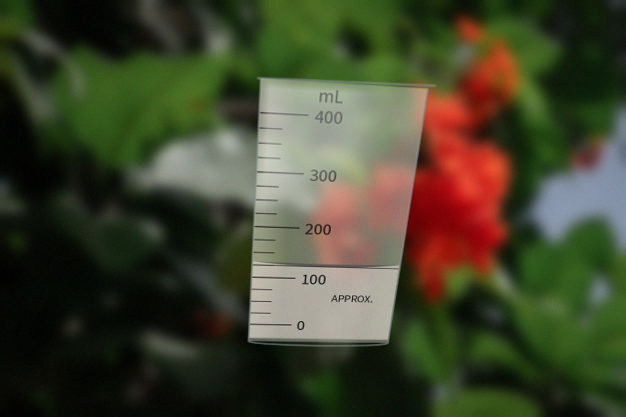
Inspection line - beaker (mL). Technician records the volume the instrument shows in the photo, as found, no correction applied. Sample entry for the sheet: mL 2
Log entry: mL 125
